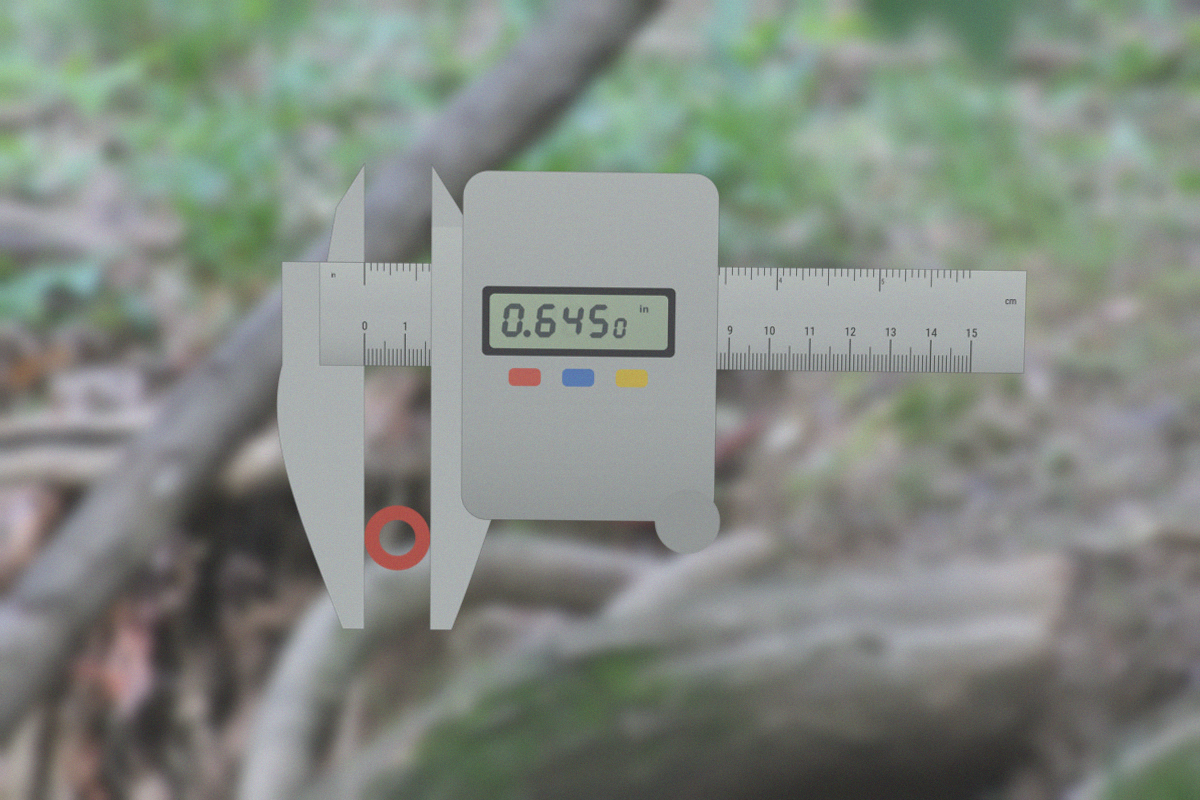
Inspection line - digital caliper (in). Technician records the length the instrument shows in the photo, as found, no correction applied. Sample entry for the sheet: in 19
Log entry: in 0.6450
